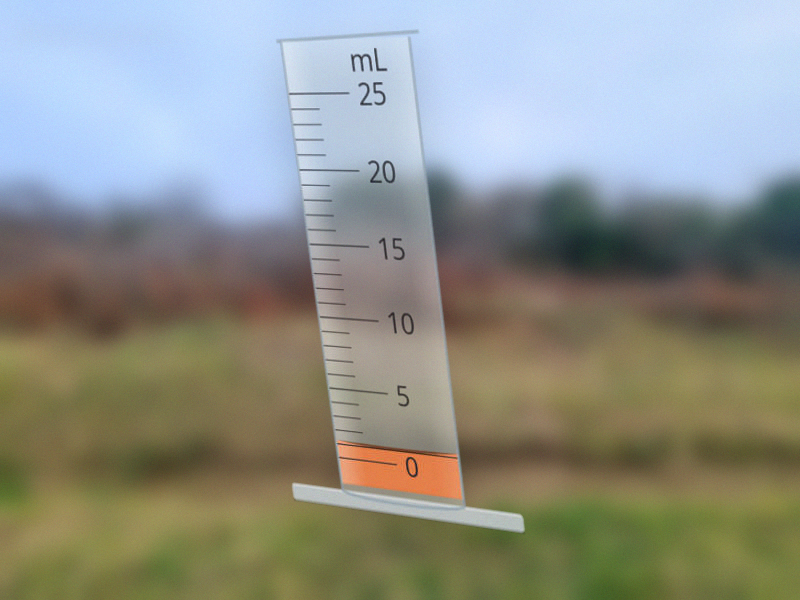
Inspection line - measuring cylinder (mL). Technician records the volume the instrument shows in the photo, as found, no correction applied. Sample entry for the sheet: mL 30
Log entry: mL 1
